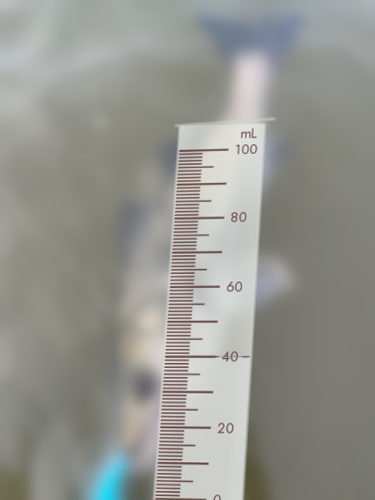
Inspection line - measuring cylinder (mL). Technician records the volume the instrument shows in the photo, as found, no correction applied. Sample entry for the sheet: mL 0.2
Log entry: mL 40
